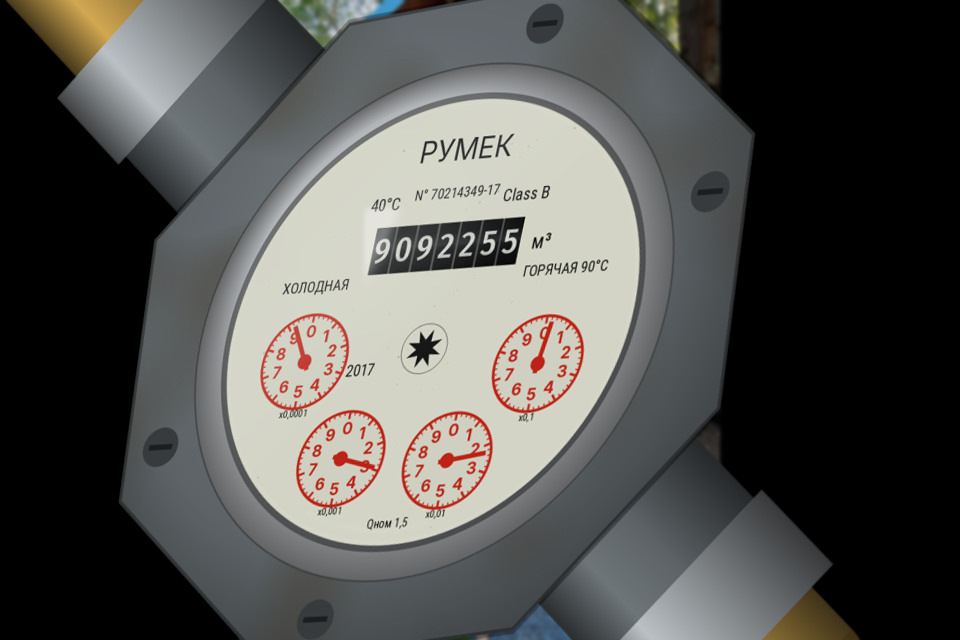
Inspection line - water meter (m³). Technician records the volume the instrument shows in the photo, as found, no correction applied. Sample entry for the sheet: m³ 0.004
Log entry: m³ 9092255.0229
